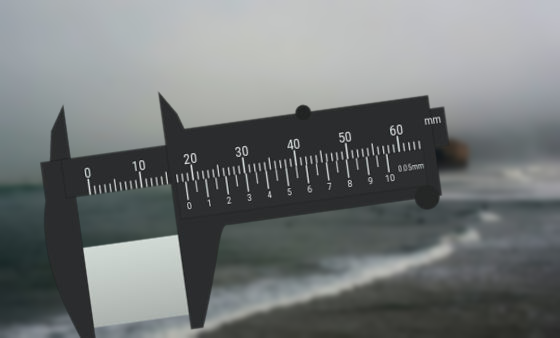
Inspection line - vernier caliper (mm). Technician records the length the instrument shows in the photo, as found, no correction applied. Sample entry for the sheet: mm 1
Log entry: mm 18.5
